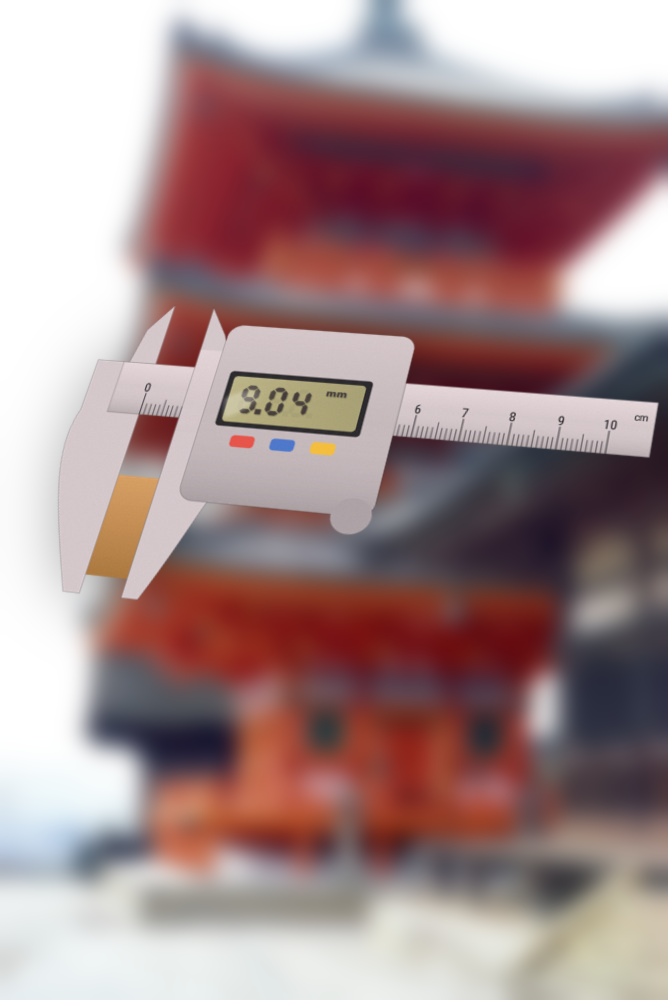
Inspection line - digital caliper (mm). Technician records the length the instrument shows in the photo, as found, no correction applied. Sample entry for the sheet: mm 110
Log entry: mm 9.04
